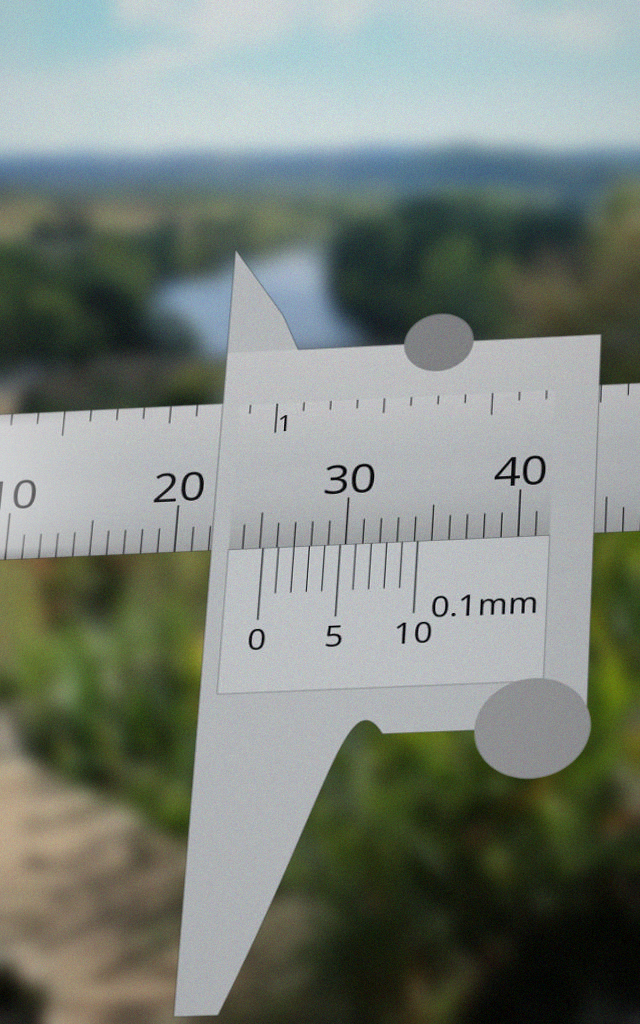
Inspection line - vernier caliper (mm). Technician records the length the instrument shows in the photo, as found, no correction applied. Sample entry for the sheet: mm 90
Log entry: mm 25.2
